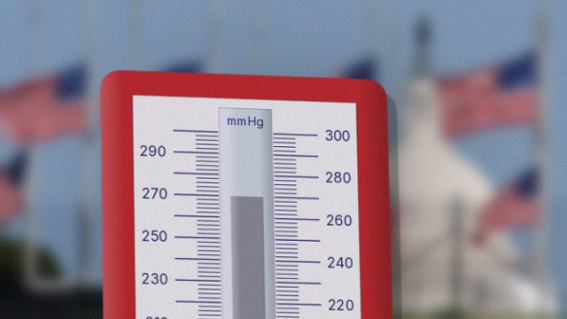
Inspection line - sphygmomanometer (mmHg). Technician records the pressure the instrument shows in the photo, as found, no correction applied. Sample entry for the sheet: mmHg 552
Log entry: mmHg 270
